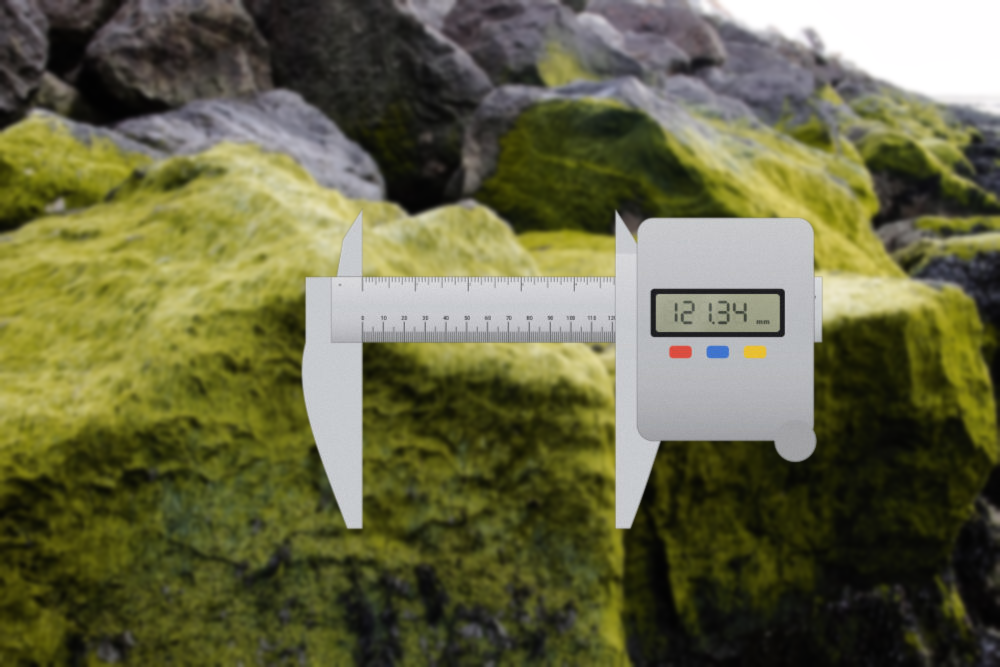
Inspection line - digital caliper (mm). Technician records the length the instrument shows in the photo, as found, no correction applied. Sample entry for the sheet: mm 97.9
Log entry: mm 121.34
